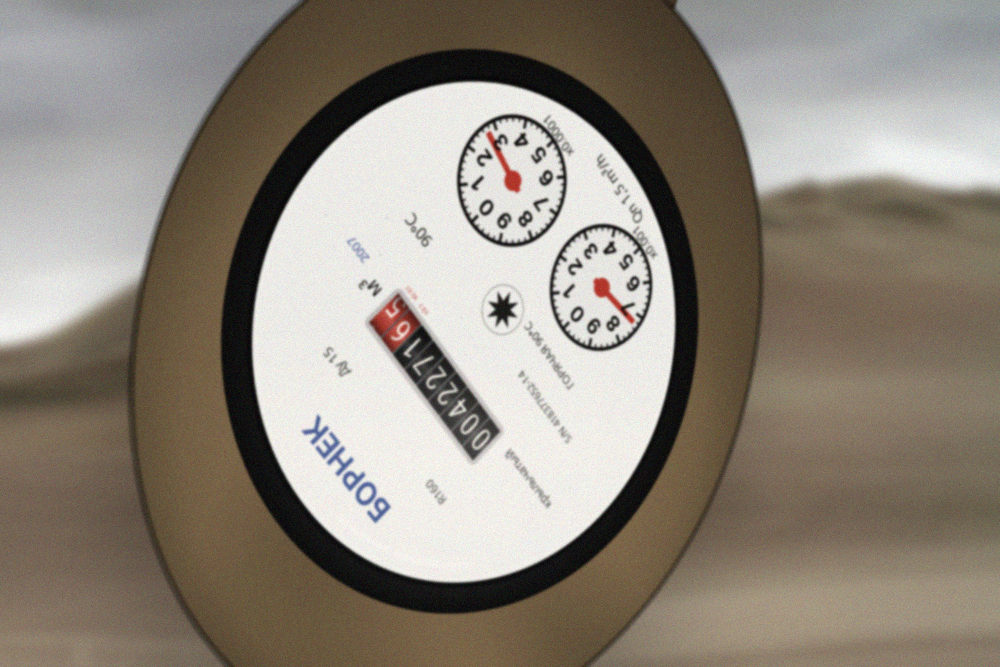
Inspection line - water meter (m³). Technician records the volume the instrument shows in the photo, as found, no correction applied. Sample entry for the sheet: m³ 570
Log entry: m³ 42271.6472
